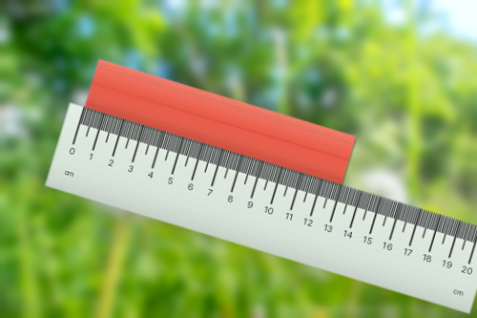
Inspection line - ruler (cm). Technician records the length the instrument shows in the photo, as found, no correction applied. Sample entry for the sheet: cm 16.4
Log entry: cm 13
